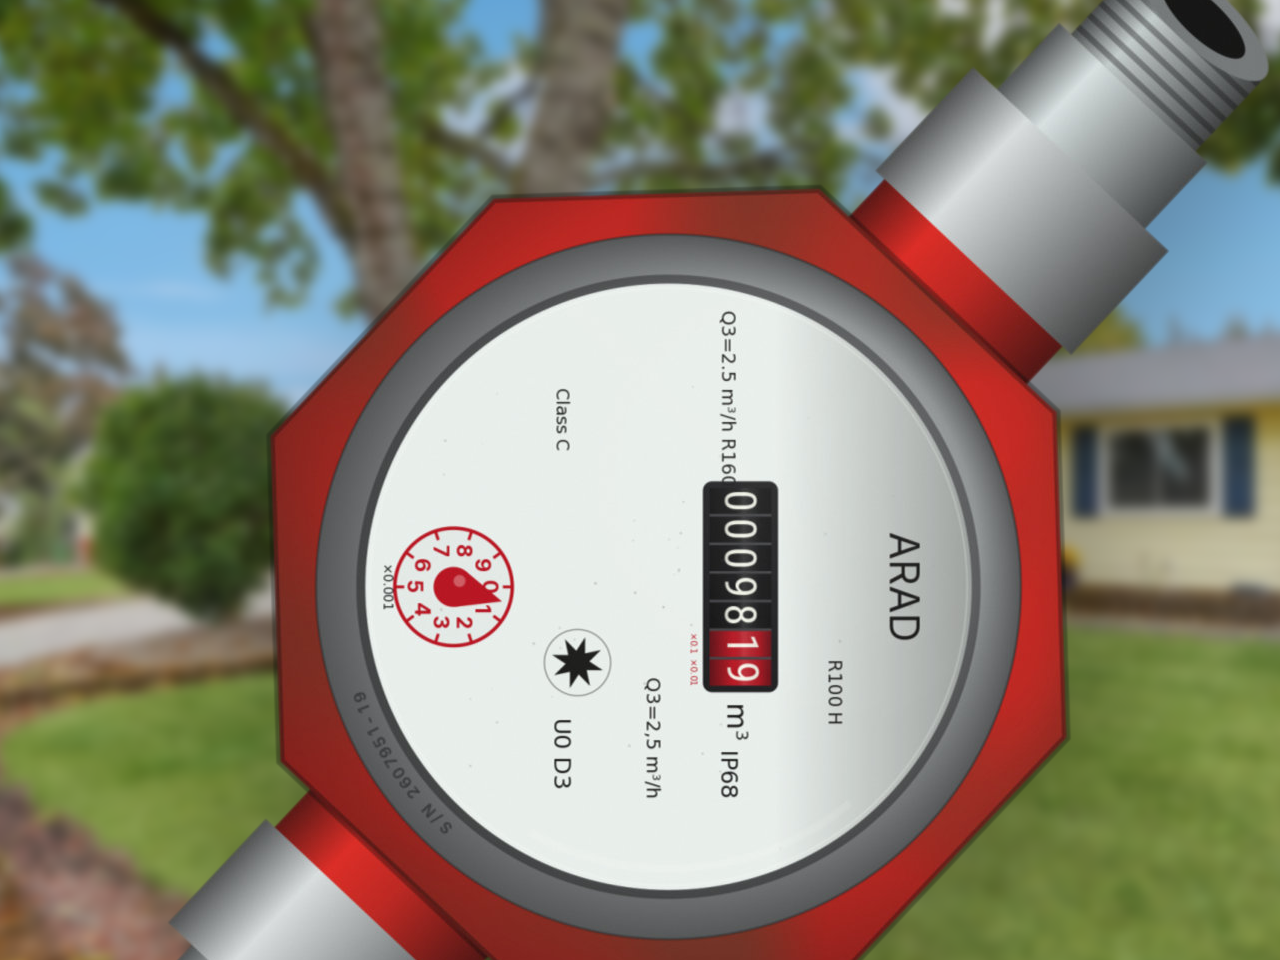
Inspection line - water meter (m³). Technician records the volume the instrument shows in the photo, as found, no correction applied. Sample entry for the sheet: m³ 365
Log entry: m³ 98.190
